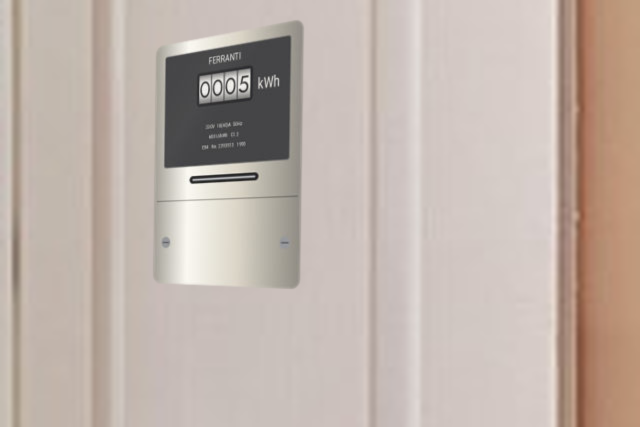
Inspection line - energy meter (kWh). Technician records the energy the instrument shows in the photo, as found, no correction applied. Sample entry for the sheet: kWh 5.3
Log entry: kWh 5
